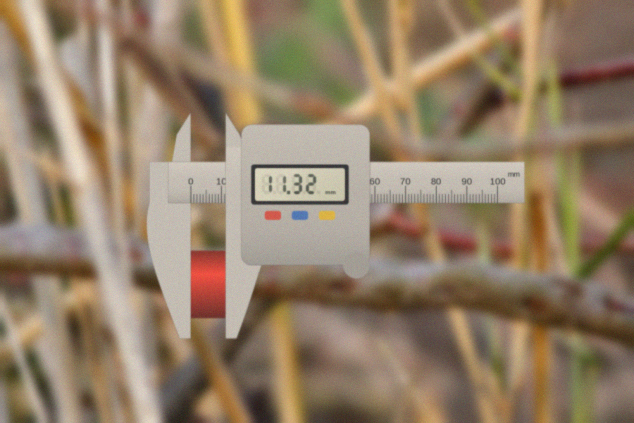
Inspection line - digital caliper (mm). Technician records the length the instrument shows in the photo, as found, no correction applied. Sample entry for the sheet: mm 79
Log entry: mm 11.32
